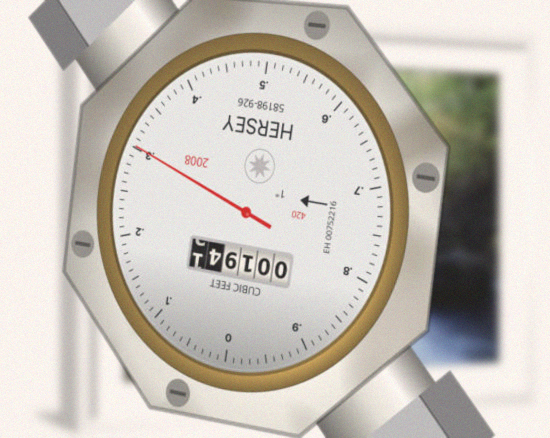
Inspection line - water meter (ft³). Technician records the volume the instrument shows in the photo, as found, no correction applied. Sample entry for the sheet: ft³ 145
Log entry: ft³ 1941.30
